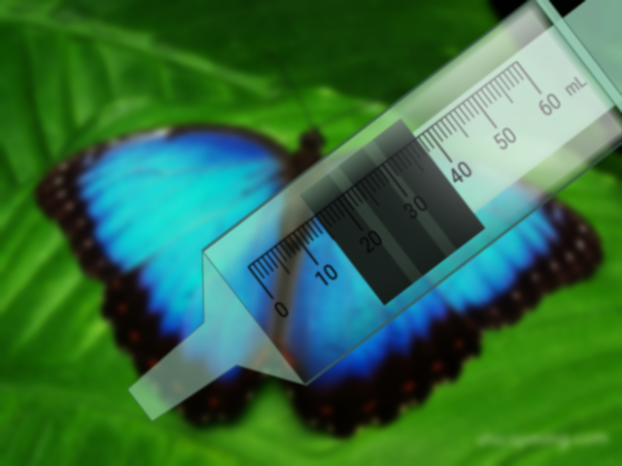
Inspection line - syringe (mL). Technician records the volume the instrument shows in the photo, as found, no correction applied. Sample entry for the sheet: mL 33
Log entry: mL 15
